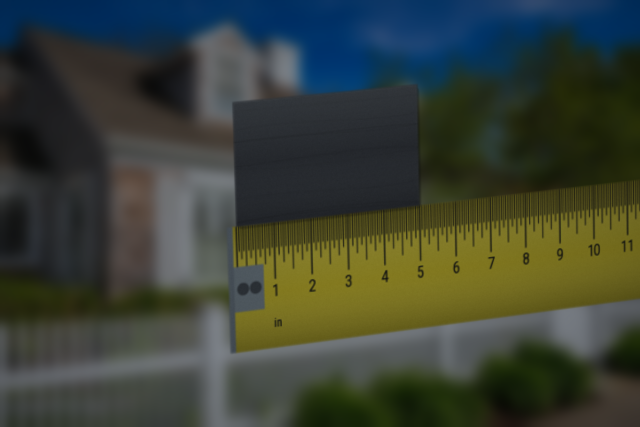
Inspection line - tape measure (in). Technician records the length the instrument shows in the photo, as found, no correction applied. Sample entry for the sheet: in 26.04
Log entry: in 5
